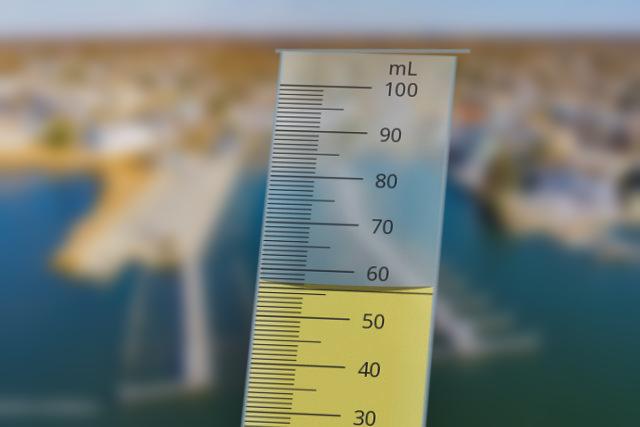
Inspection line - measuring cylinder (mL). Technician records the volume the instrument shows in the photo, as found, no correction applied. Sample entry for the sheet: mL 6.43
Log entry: mL 56
